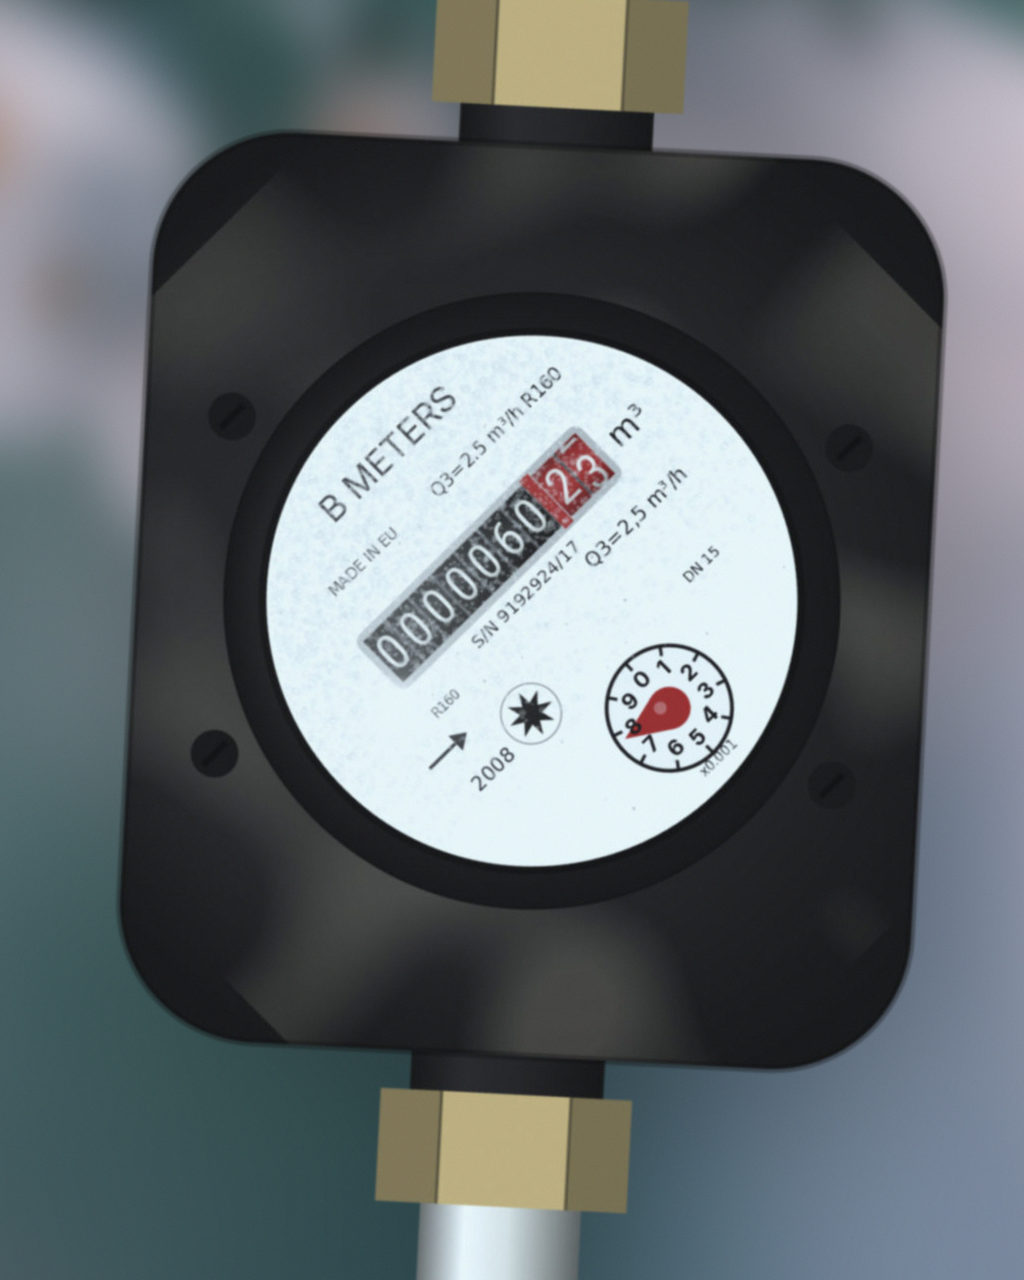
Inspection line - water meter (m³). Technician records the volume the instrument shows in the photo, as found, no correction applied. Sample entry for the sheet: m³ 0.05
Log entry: m³ 60.227
